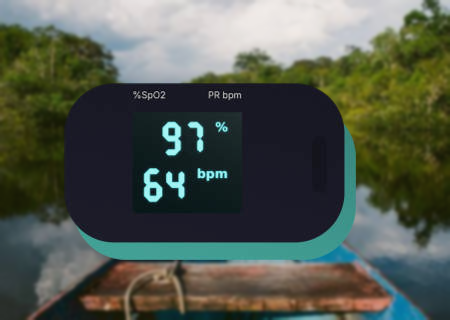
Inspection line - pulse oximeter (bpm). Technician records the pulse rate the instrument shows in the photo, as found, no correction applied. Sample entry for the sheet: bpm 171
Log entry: bpm 64
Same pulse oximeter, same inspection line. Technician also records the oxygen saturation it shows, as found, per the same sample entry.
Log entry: % 97
